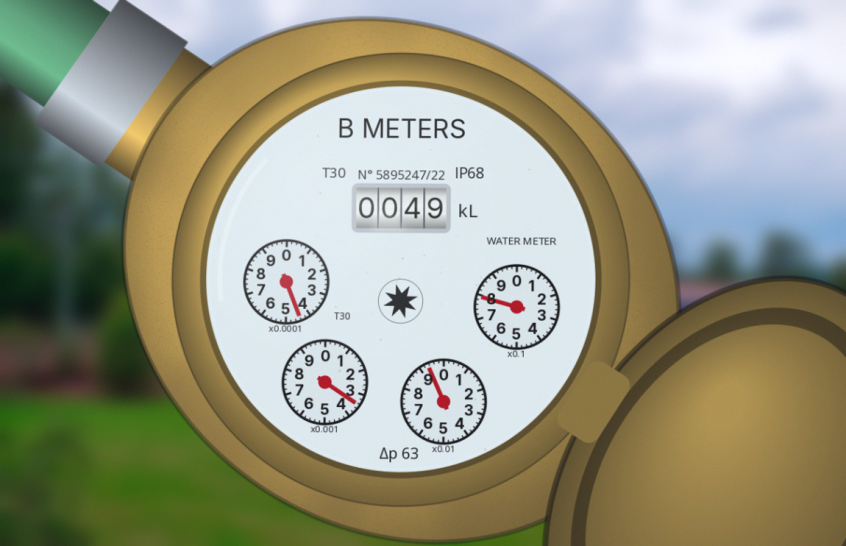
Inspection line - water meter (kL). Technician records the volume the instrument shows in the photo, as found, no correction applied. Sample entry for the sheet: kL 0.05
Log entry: kL 49.7934
